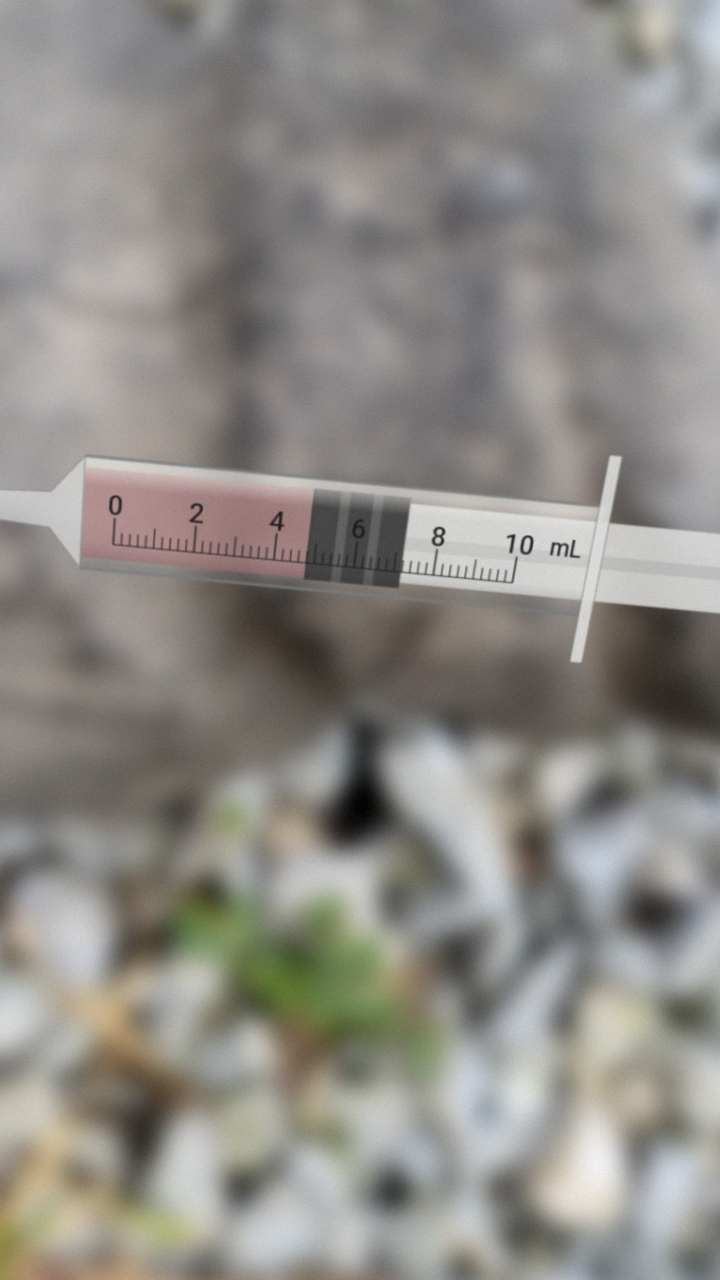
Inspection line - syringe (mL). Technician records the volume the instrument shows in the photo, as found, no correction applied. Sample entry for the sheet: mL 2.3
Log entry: mL 4.8
